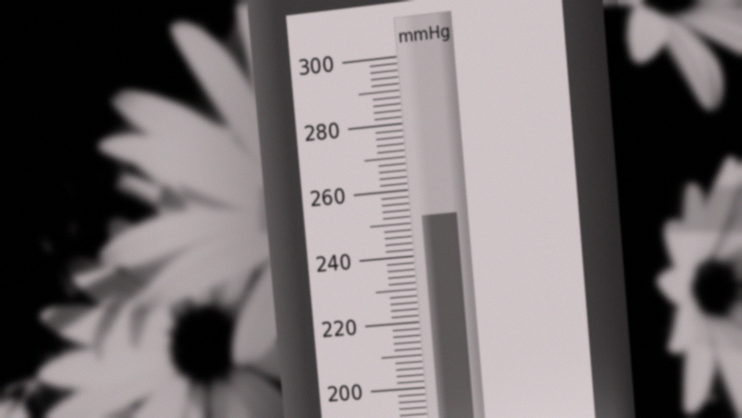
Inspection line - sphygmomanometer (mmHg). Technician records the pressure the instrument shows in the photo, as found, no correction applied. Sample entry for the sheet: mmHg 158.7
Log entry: mmHg 252
